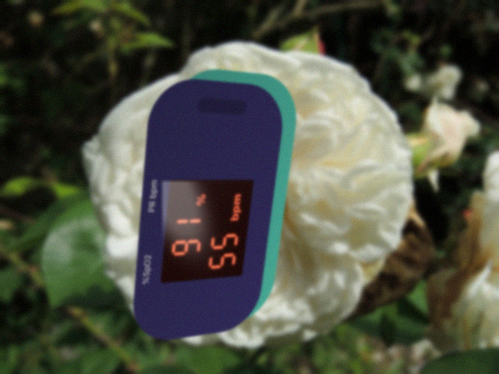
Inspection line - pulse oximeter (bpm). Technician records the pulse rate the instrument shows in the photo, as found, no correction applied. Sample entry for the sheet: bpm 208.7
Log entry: bpm 55
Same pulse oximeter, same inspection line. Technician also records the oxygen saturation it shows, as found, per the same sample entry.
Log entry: % 91
